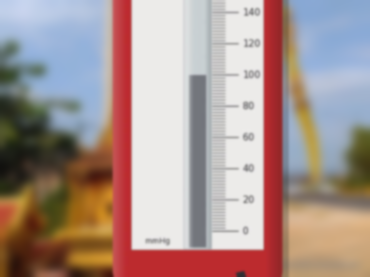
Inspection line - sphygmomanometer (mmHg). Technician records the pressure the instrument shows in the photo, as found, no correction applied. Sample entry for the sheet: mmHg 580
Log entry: mmHg 100
